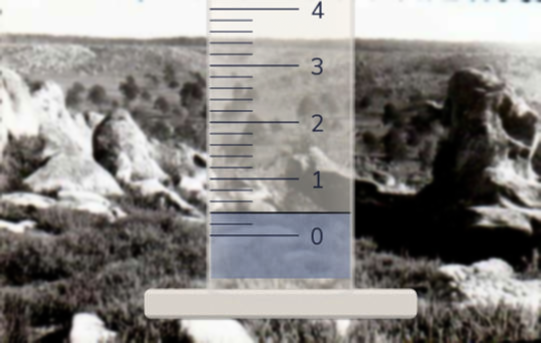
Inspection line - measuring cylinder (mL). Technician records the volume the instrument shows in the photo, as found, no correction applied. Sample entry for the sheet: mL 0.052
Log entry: mL 0.4
